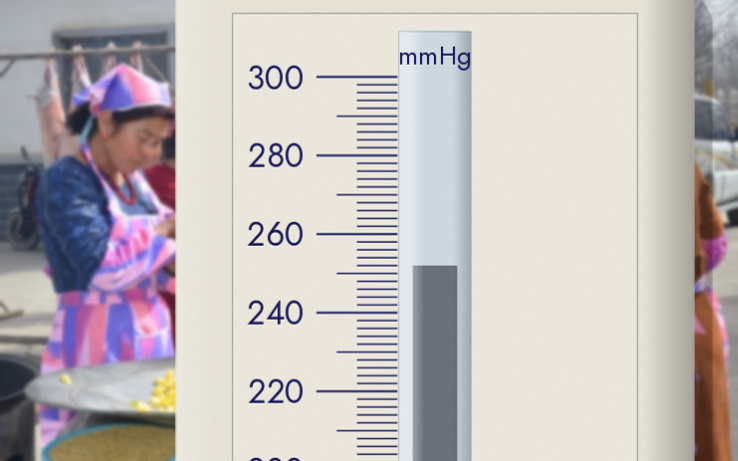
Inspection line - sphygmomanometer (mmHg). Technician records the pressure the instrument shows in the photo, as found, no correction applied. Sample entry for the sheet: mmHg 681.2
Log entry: mmHg 252
